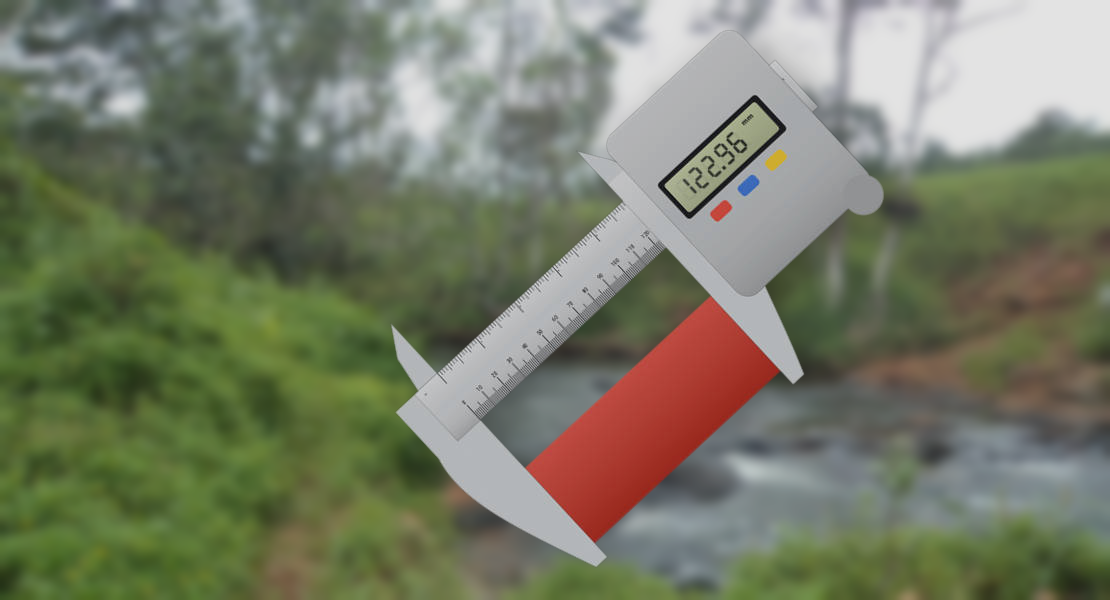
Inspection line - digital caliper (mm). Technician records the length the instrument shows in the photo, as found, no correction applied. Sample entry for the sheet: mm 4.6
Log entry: mm 122.96
